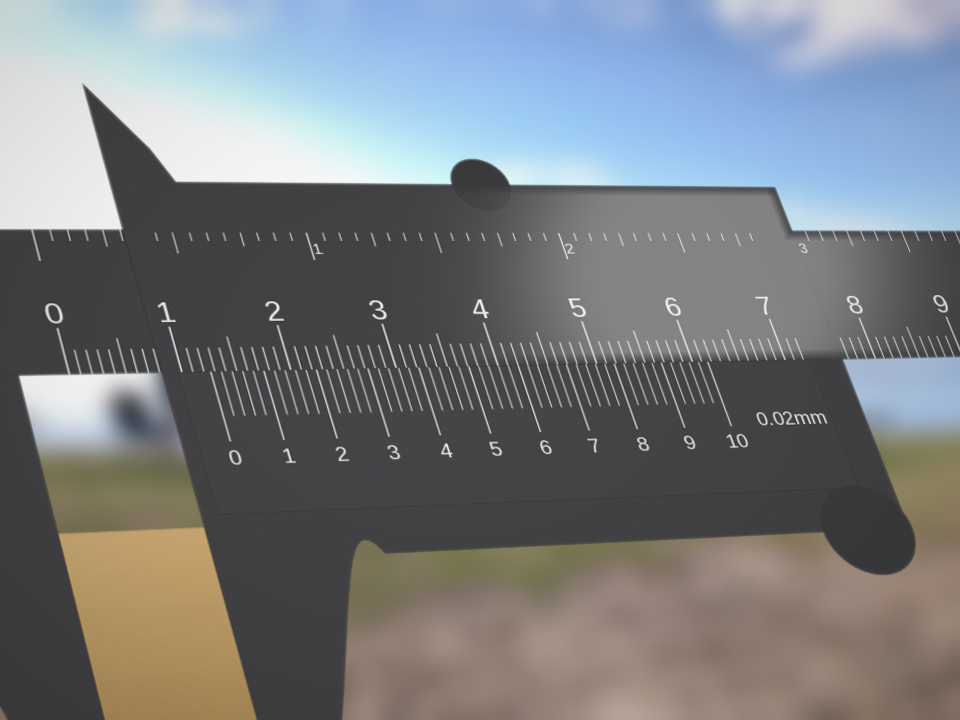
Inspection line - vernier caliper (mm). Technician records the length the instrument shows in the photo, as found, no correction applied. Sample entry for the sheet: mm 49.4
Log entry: mm 12.6
